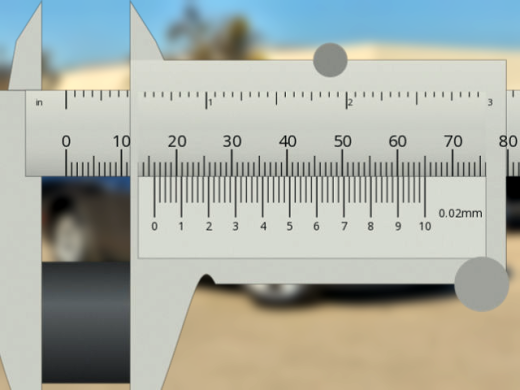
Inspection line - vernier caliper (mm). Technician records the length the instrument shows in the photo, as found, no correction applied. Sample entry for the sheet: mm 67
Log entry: mm 16.0
